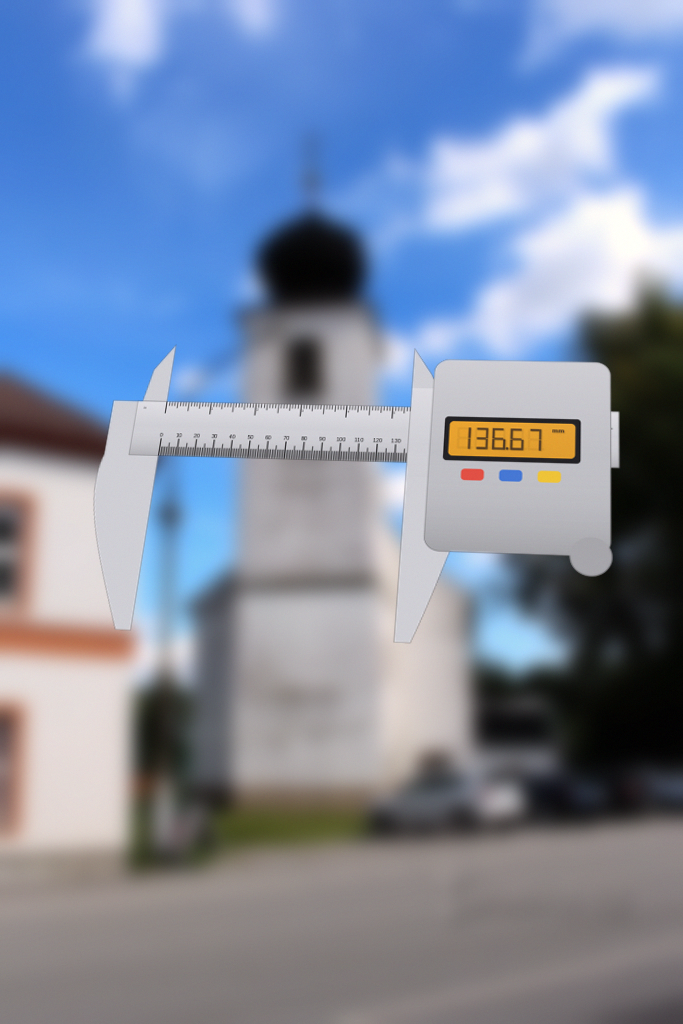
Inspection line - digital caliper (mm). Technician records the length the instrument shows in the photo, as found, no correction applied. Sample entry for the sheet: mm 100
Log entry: mm 136.67
